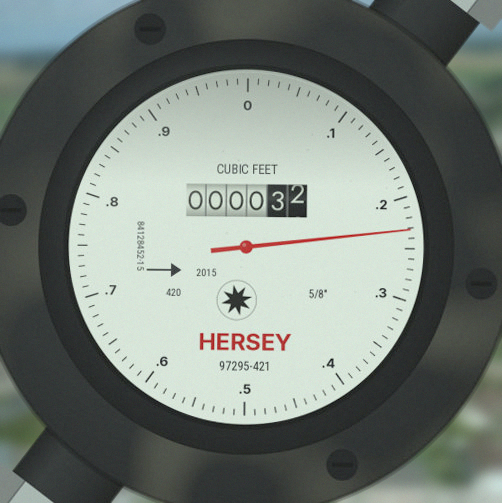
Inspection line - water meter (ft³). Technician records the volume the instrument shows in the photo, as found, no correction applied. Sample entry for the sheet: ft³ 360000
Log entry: ft³ 32.23
